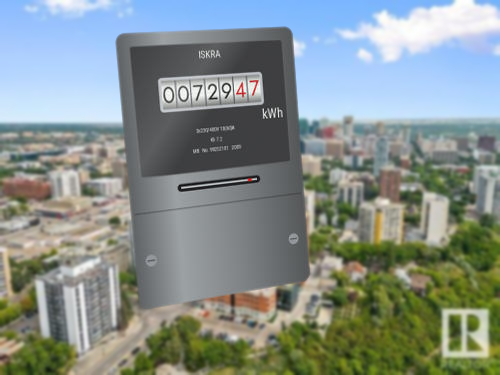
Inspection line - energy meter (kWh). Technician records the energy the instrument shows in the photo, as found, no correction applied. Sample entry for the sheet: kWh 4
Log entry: kWh 729.47
